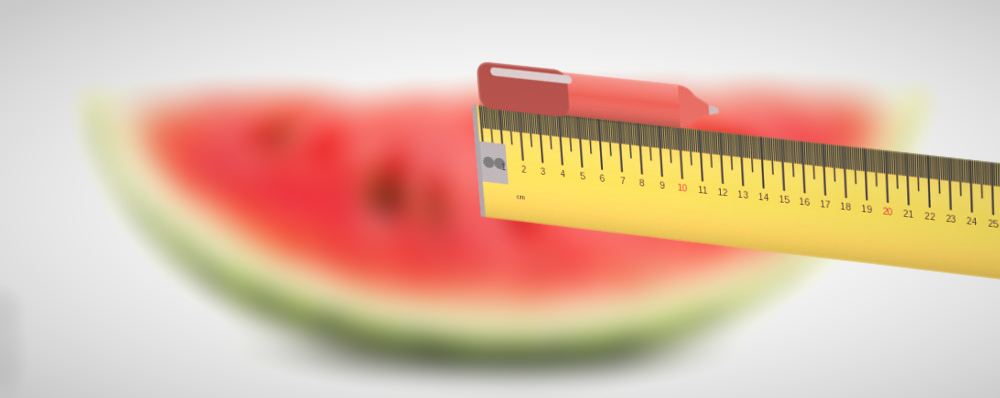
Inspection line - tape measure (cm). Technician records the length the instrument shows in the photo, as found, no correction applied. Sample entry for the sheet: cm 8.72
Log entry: cm 12
